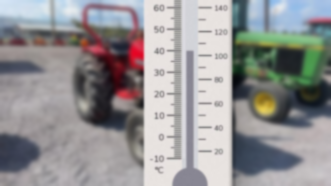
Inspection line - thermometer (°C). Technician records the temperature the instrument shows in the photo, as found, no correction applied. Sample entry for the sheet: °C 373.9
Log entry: °C 40
